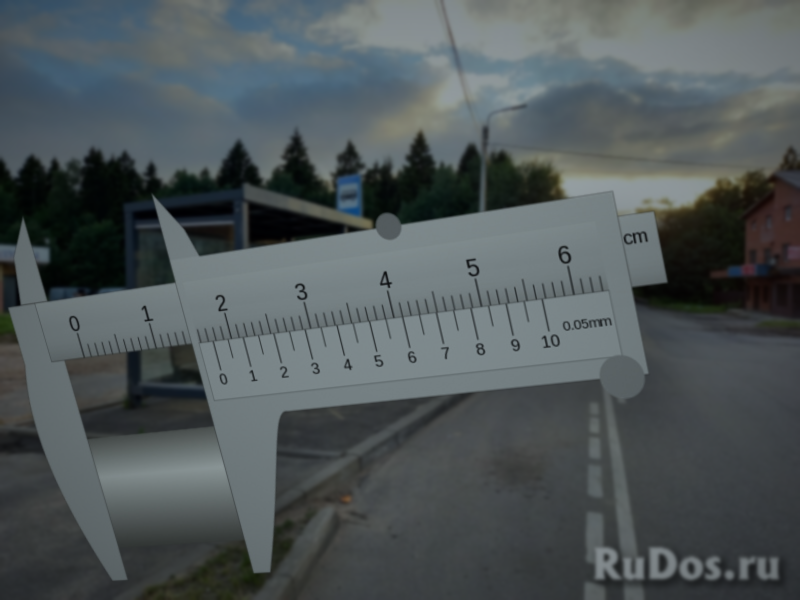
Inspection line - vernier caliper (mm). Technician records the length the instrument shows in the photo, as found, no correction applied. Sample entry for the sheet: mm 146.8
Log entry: mm 17.6
